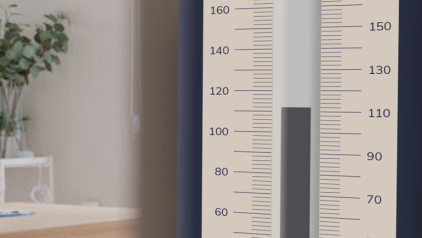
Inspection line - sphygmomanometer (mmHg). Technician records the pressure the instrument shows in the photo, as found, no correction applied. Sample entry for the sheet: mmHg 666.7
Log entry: mmHg 112
